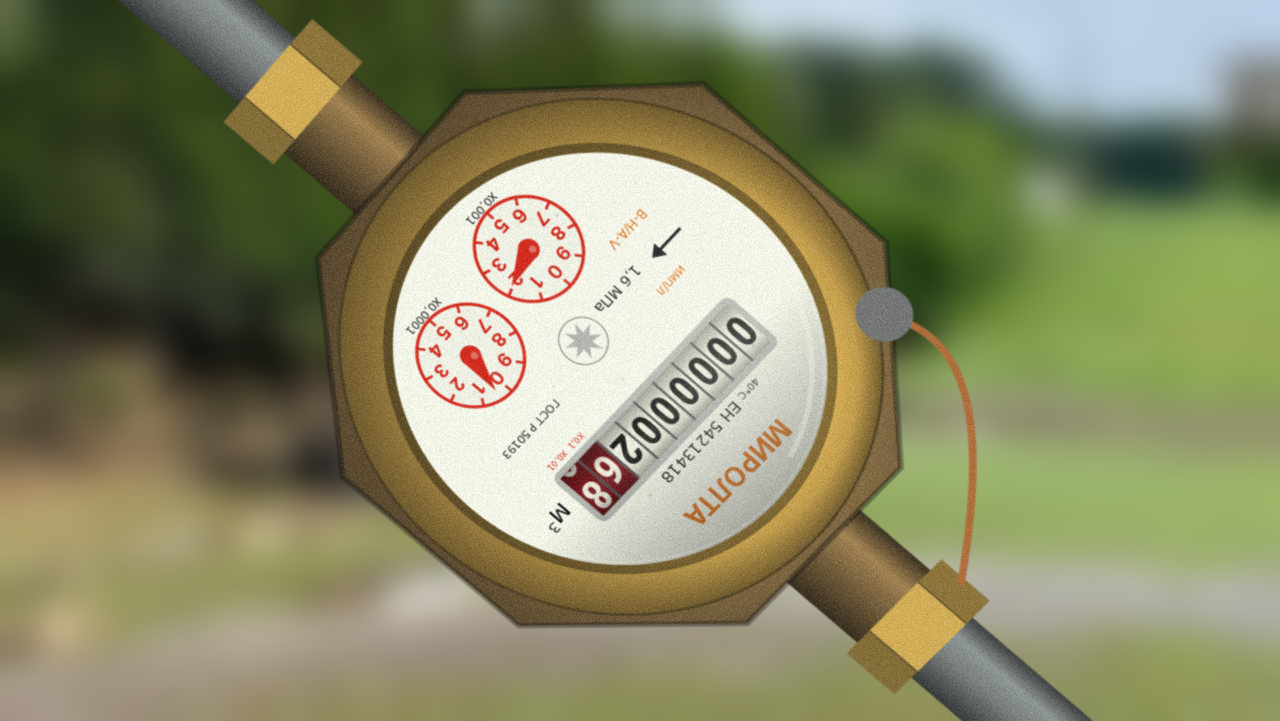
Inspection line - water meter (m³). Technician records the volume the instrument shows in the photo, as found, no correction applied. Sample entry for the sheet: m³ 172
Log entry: m³ 2.6820
